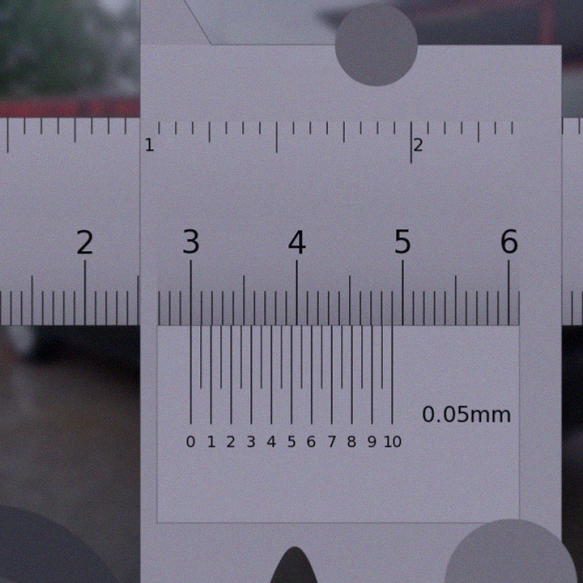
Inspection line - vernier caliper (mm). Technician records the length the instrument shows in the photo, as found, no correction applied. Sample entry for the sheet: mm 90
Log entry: mm 30.0
